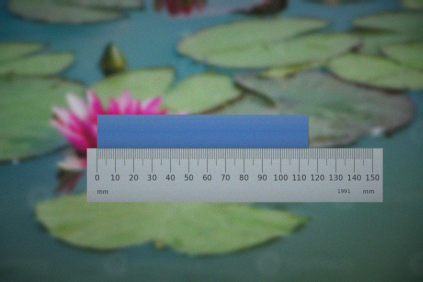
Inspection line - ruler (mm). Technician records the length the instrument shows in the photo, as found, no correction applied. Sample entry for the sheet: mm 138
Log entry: mm 115
